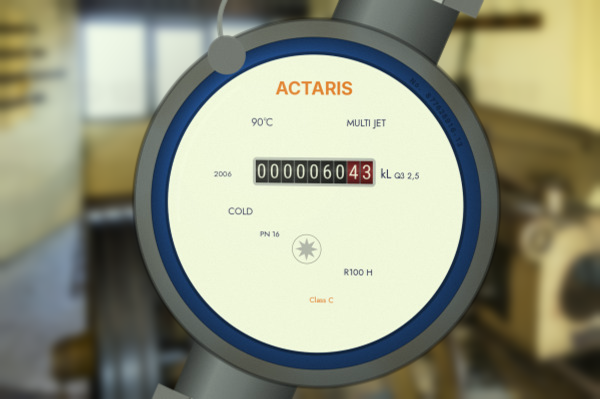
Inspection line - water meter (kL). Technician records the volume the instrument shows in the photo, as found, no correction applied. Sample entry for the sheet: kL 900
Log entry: kL 60.43
